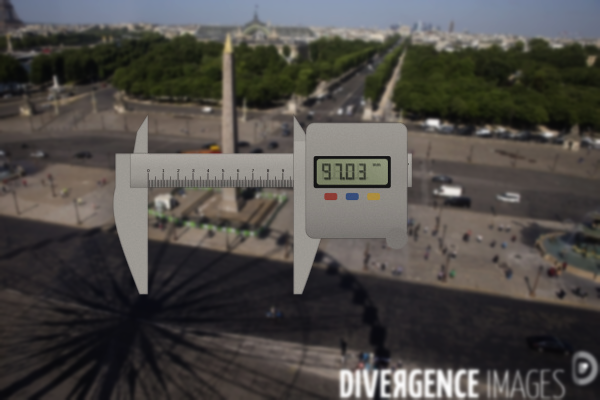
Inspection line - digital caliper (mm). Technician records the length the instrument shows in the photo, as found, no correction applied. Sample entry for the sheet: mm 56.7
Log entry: mm 97.03
